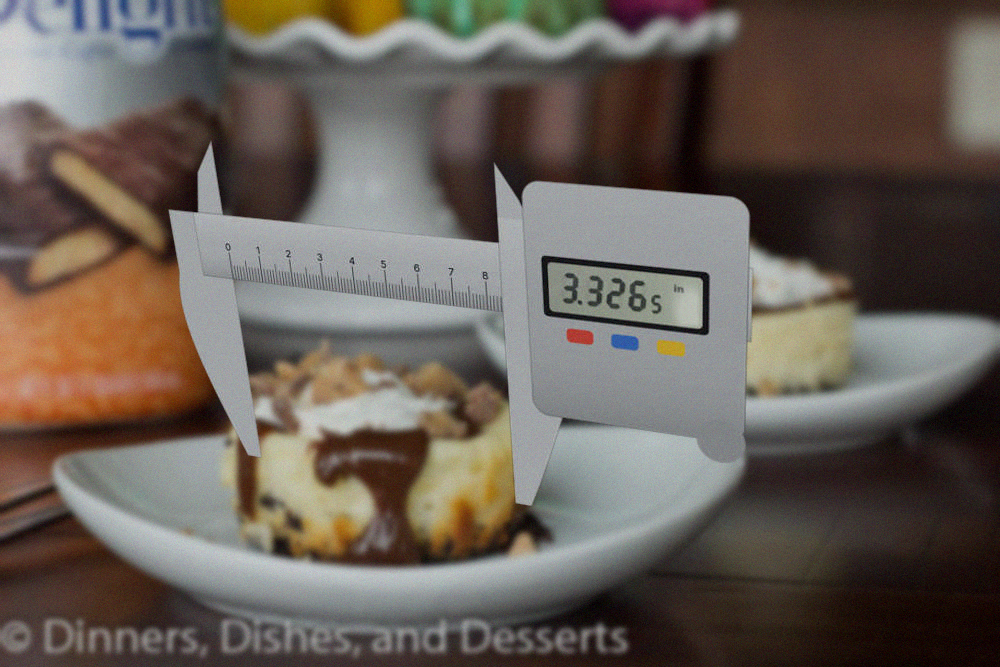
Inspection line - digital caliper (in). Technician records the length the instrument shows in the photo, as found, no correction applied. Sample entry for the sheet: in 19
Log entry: in 3.3265
